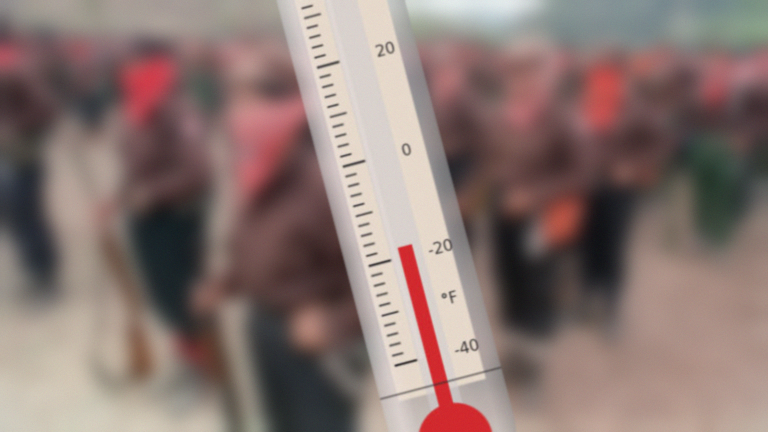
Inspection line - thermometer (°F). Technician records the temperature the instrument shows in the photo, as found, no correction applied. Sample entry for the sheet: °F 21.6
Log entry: °F -18
